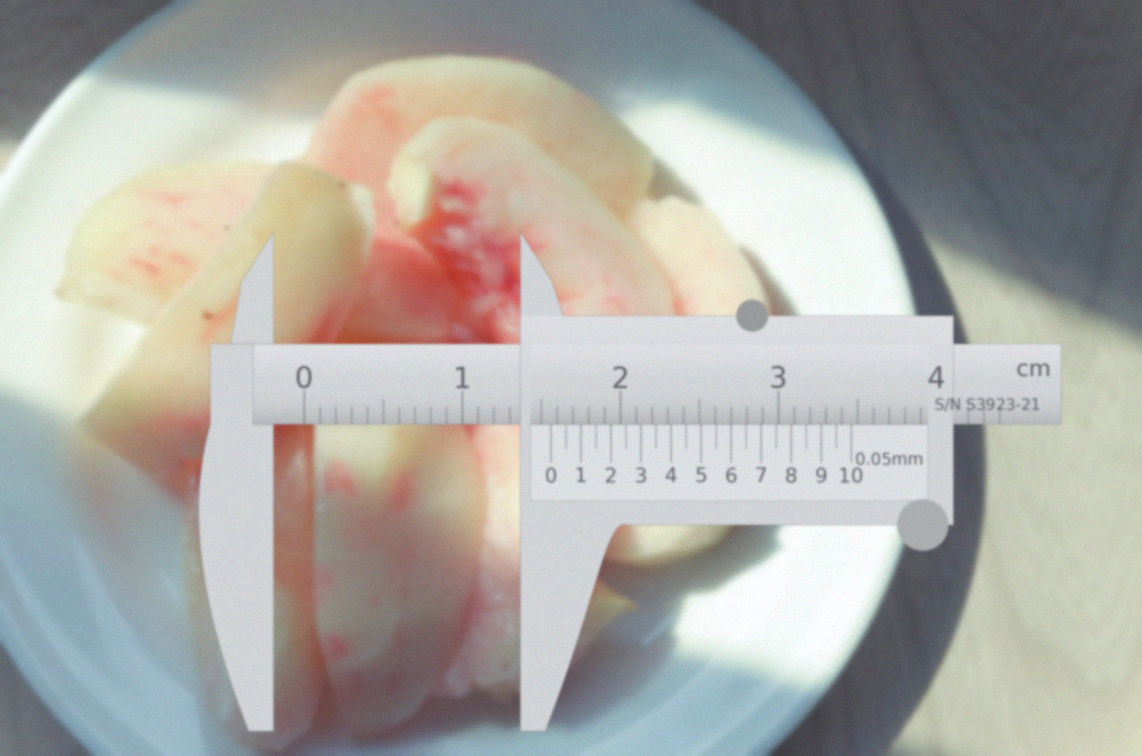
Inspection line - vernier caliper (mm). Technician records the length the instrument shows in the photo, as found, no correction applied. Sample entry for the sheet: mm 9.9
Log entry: mm 15.6
